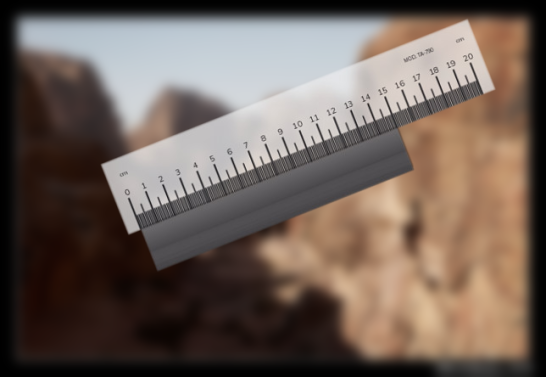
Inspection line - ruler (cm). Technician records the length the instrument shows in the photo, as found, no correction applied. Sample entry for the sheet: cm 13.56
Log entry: cm 15
